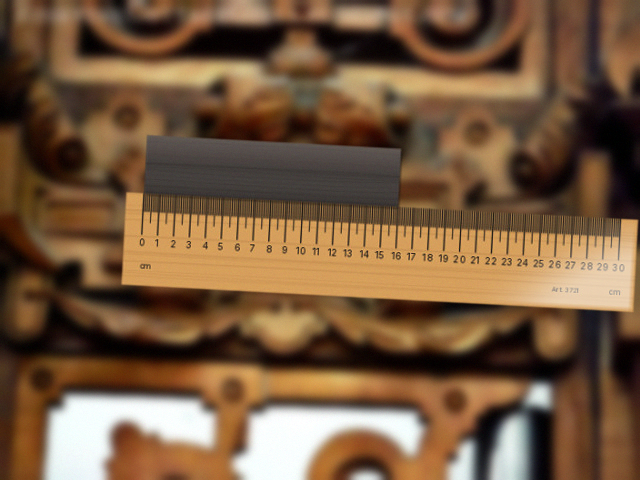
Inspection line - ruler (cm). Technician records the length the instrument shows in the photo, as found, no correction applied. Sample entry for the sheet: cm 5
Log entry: cm 16
